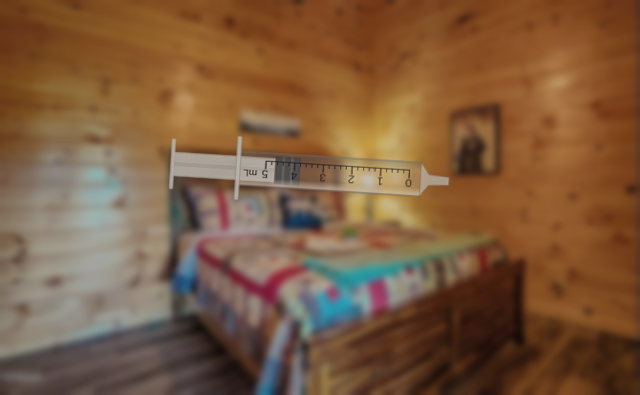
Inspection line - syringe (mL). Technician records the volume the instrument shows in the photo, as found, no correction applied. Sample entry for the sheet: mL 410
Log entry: mL 3.8
